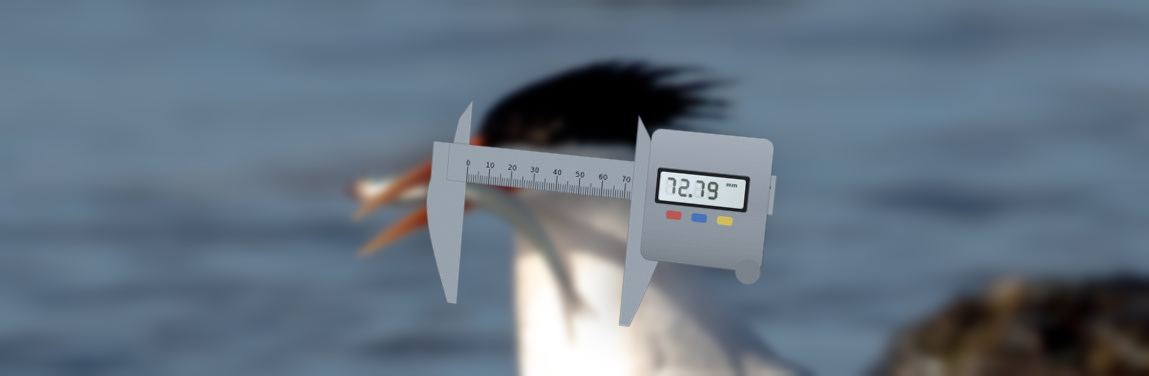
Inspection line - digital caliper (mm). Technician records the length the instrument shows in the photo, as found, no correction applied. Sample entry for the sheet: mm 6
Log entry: mm 72.79
